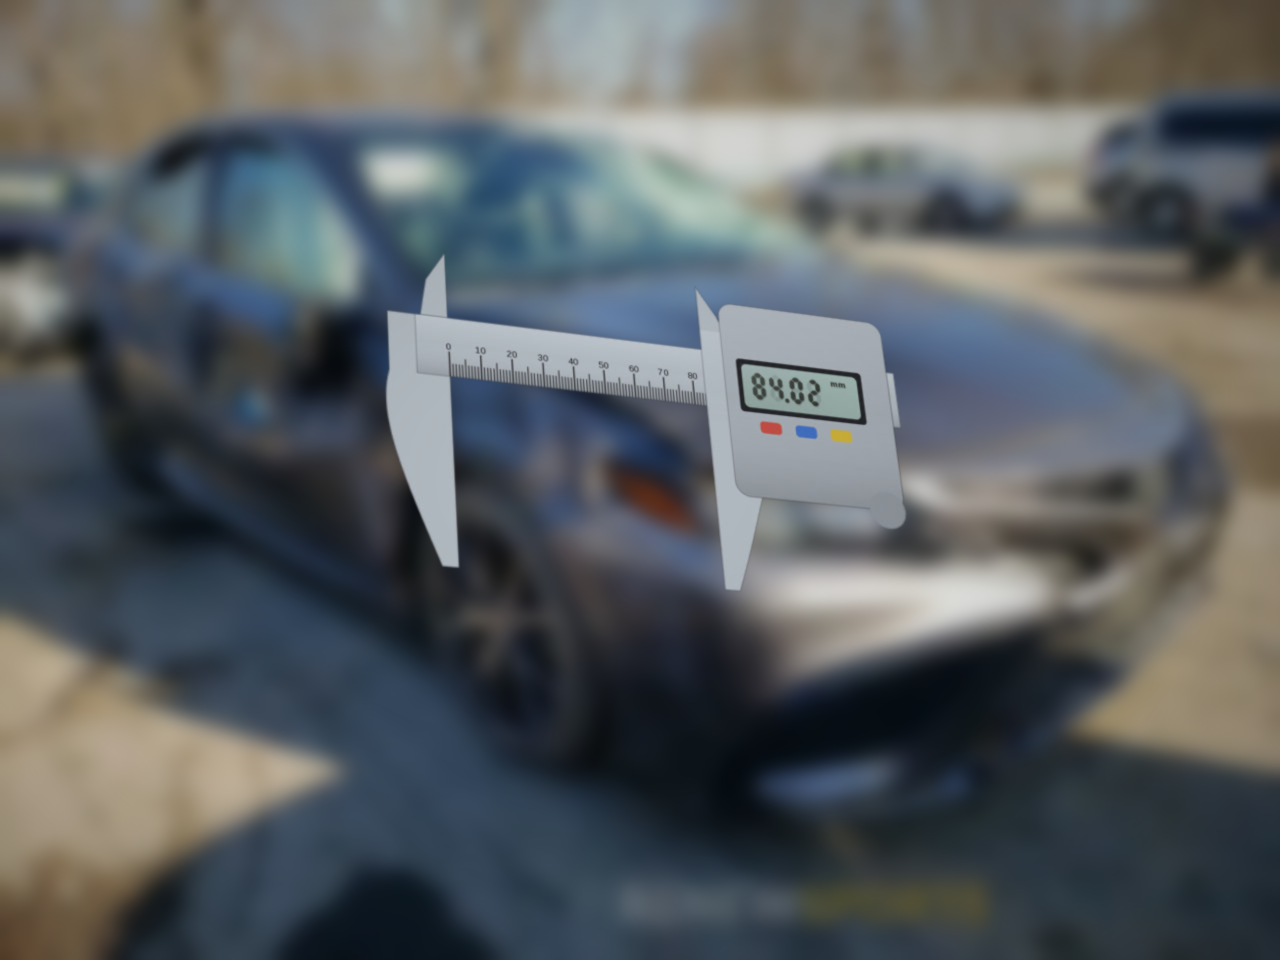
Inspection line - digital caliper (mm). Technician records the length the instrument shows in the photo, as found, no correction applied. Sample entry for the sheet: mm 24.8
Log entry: mm 84.02
